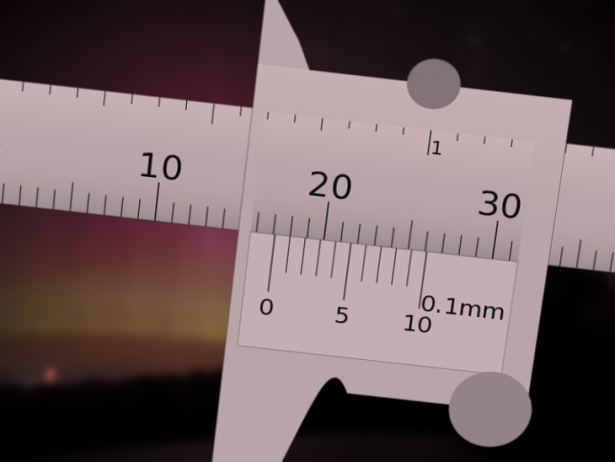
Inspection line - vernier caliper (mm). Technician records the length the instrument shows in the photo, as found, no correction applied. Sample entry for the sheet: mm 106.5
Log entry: mm 17.1
